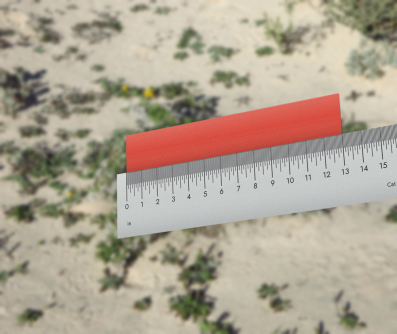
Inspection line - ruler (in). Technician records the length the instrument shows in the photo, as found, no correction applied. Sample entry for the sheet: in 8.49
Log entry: in 13
